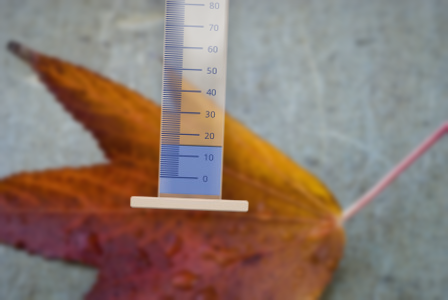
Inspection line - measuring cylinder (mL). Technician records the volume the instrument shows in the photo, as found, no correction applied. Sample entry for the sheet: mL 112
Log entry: mL 15
